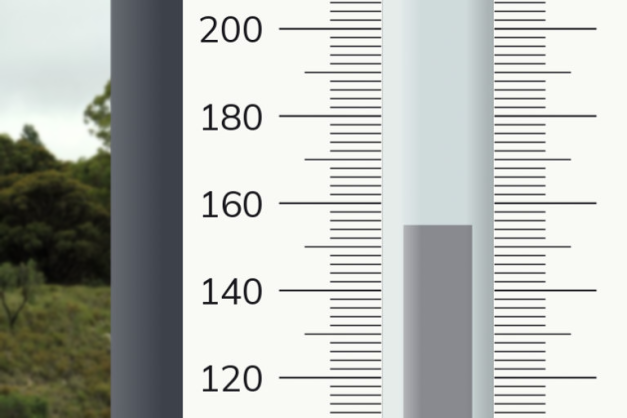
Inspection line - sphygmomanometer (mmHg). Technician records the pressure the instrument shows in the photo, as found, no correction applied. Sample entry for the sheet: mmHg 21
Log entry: mmHg 155
